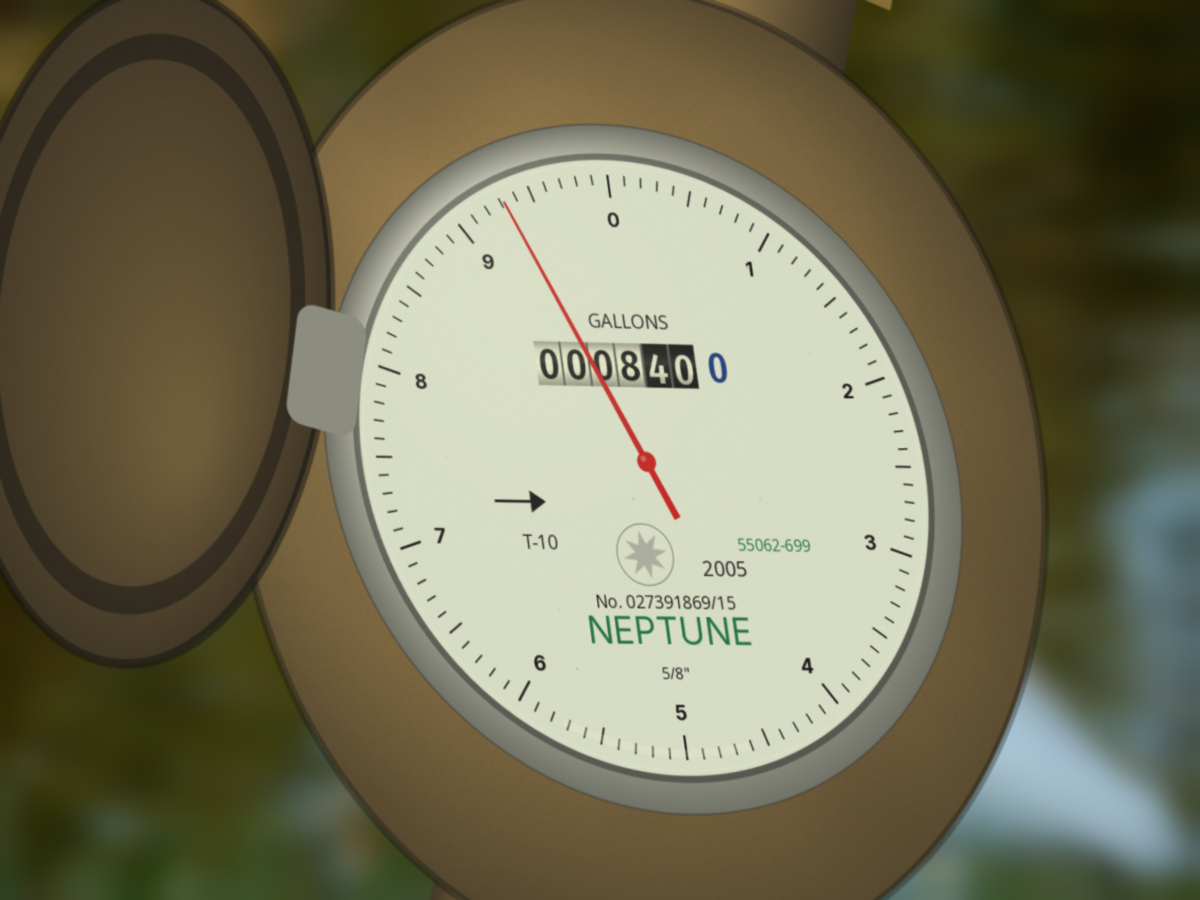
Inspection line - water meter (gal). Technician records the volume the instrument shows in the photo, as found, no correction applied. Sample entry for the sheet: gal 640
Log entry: gal 8399.3
